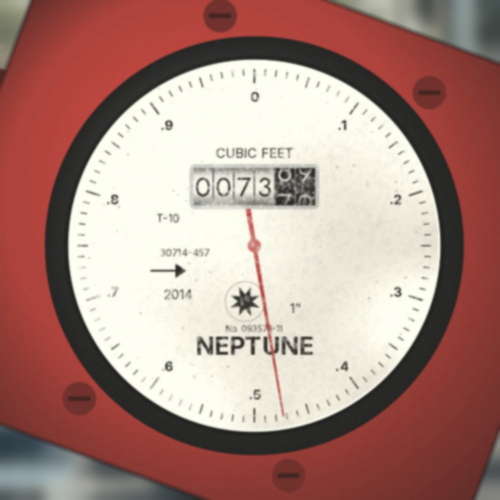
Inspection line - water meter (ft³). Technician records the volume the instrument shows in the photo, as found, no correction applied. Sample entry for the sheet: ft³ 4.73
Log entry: ft³ 7369.47
